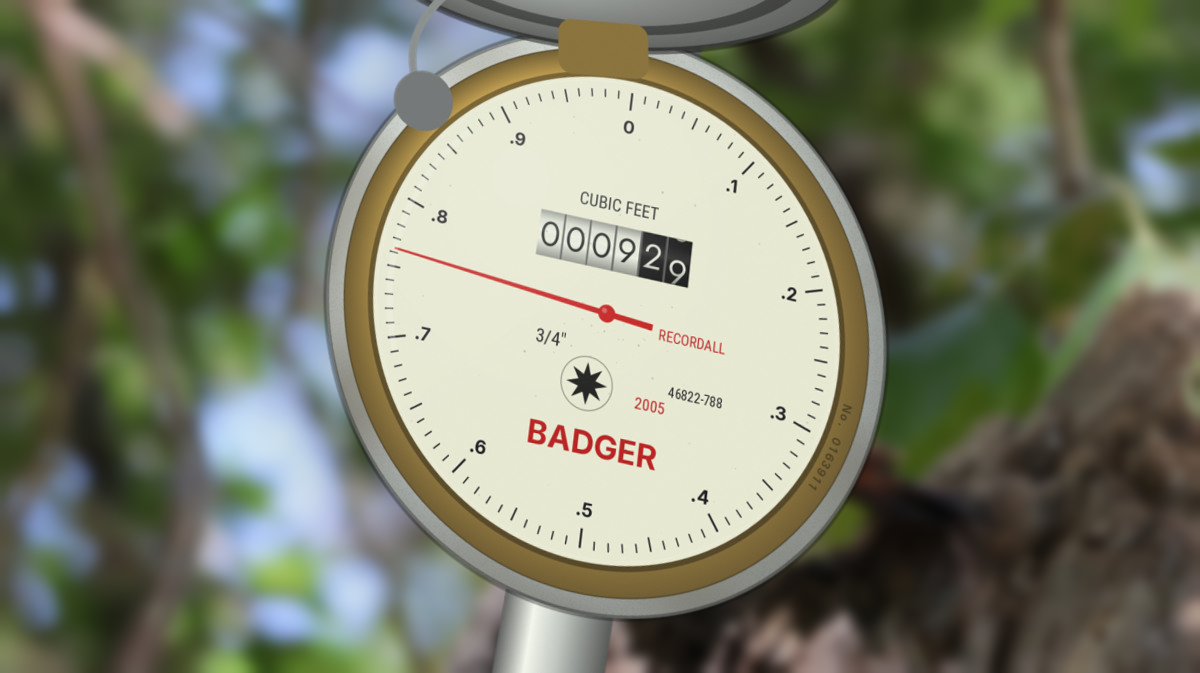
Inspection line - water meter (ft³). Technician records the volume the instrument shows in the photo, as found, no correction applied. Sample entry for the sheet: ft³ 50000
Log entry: ft³ 928.76
